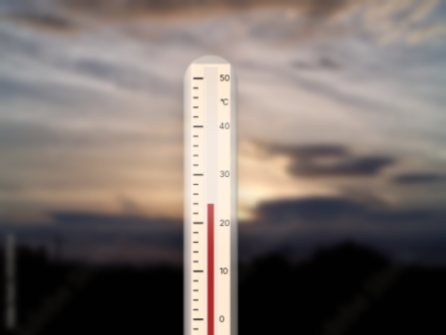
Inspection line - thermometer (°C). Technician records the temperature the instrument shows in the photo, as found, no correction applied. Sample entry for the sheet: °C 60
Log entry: °C 24
